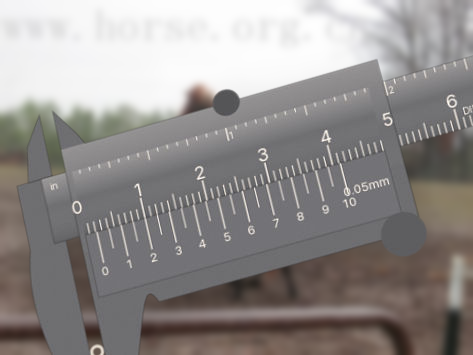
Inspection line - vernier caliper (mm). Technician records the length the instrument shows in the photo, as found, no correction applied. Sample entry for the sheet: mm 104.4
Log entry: mm 2.2
